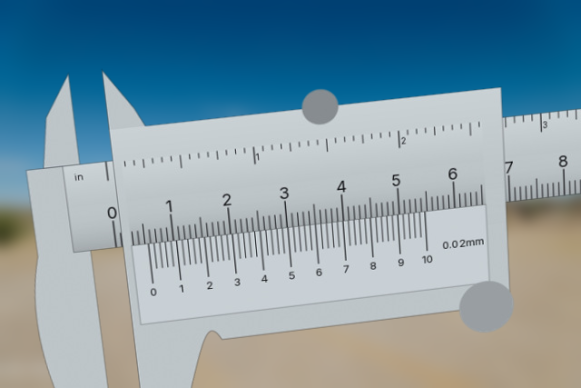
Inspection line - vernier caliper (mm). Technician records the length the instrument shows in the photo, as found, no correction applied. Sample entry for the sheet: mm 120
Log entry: mm 5.6
